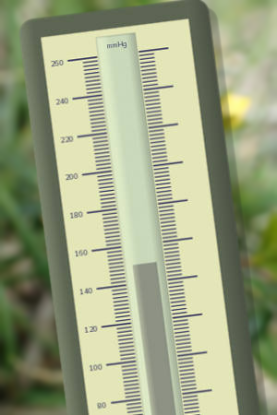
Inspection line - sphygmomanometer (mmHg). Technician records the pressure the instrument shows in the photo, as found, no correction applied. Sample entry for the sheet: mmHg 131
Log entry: mmHg 150
